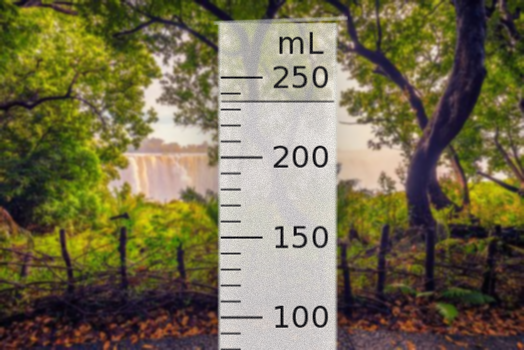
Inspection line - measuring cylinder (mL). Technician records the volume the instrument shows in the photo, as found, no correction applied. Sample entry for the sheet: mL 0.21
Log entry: mL 235
